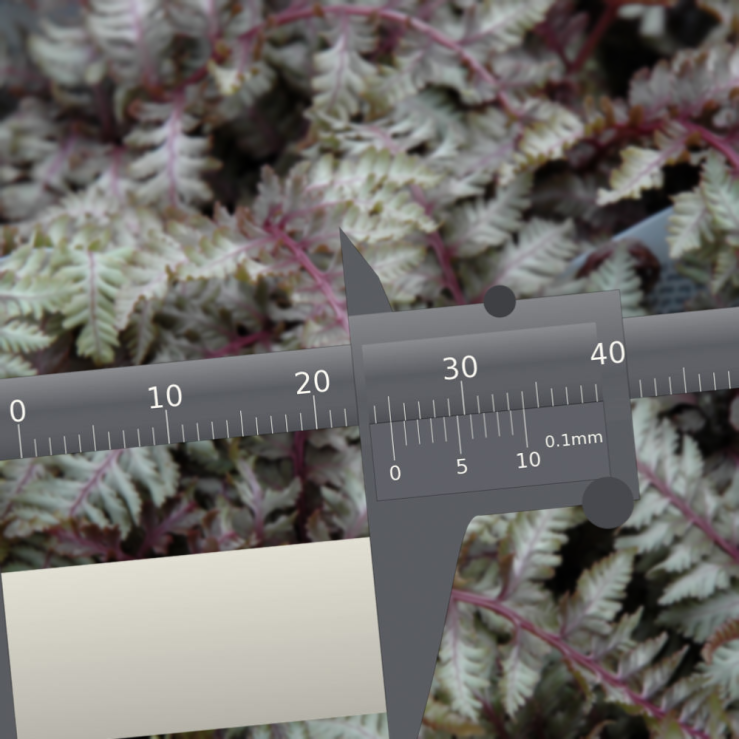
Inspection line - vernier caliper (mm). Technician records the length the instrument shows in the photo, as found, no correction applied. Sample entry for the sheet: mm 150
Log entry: mm 25.0
